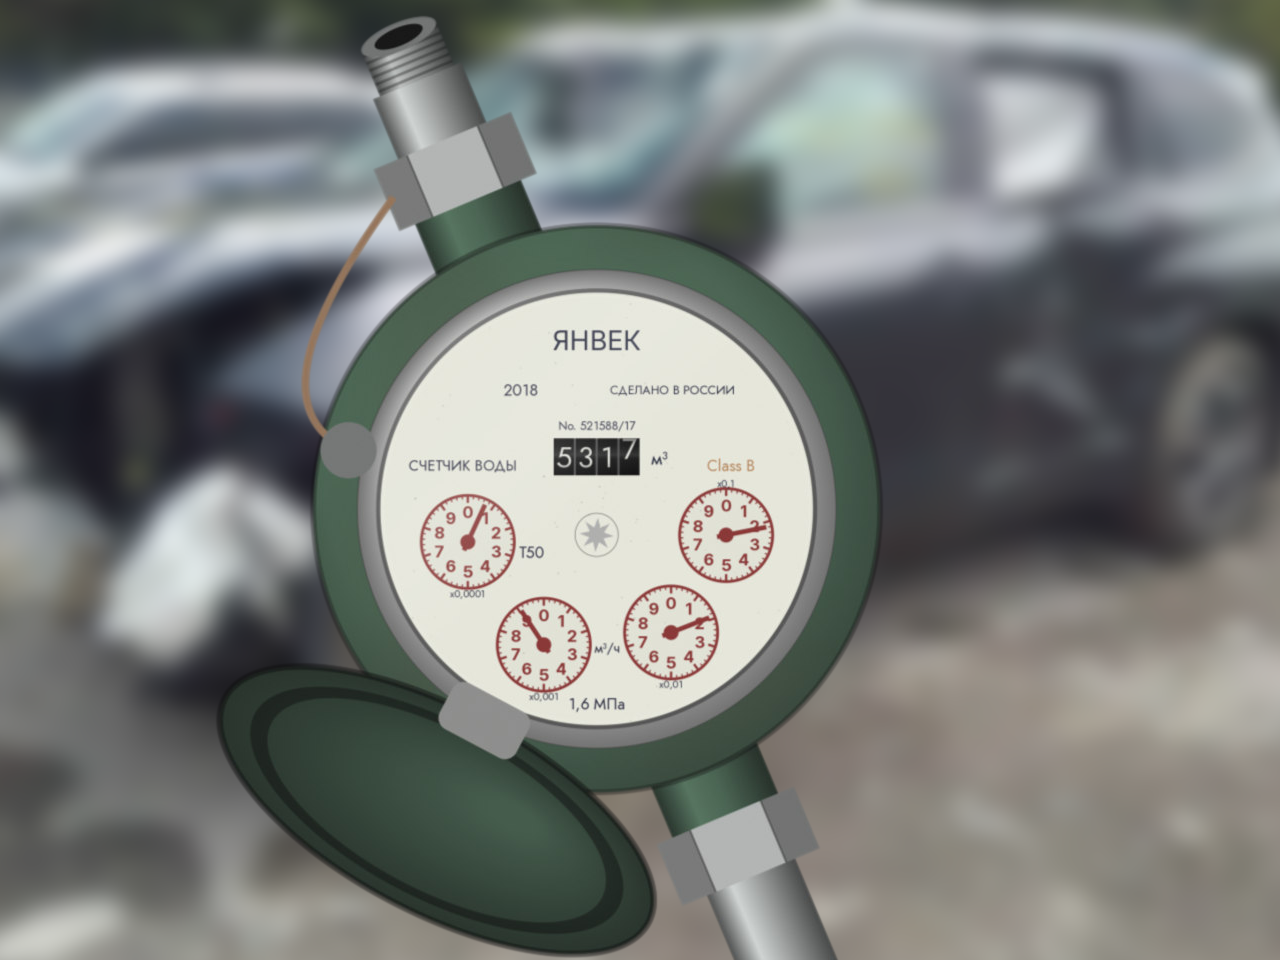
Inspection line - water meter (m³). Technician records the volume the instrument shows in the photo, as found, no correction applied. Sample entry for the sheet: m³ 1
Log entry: m³ 5317.2190
